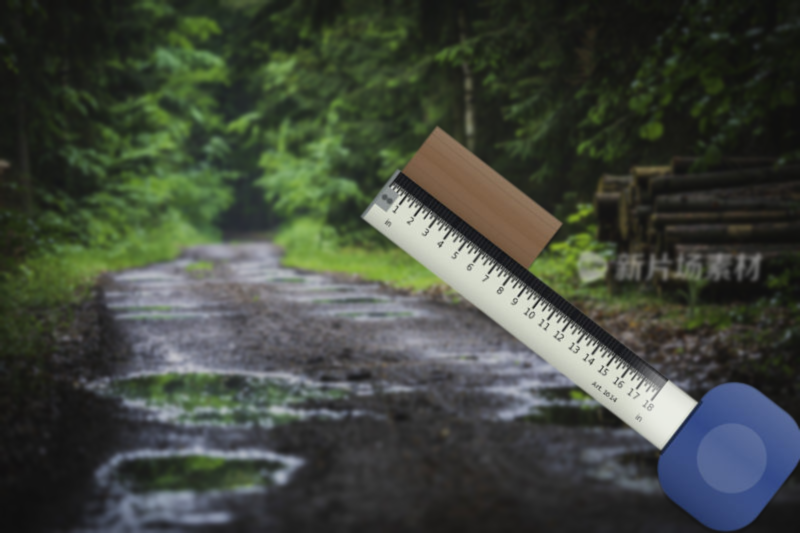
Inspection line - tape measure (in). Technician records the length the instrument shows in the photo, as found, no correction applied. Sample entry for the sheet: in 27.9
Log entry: in 8.5
